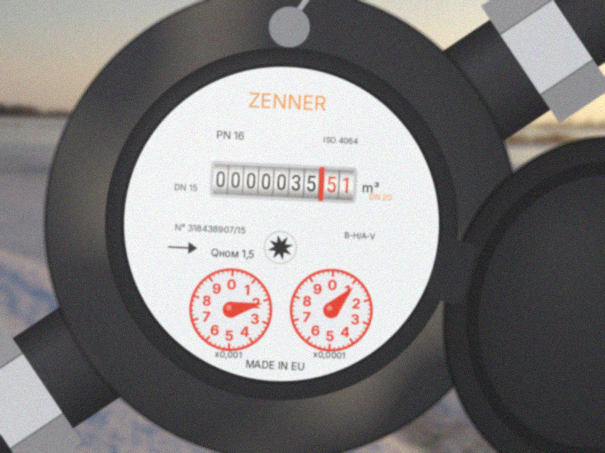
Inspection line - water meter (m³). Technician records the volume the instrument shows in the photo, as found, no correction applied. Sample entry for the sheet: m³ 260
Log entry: m³ 35.5121
